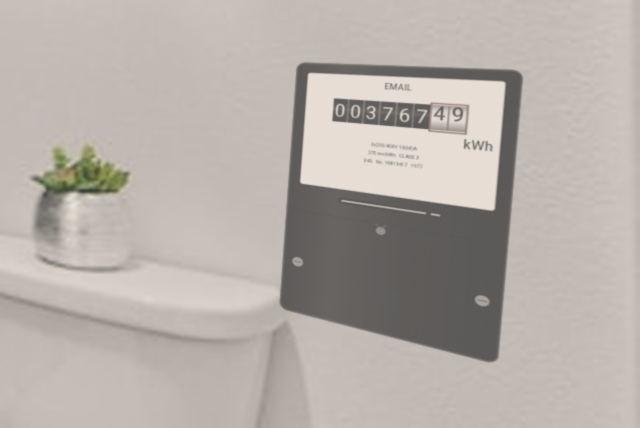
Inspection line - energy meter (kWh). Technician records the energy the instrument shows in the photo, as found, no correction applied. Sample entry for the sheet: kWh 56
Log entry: kWh 3767.49
